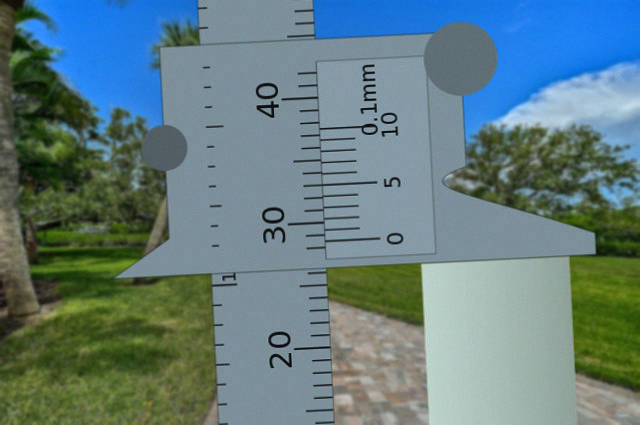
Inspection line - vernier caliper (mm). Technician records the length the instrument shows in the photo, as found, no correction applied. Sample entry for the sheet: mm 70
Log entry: mm 28.5
